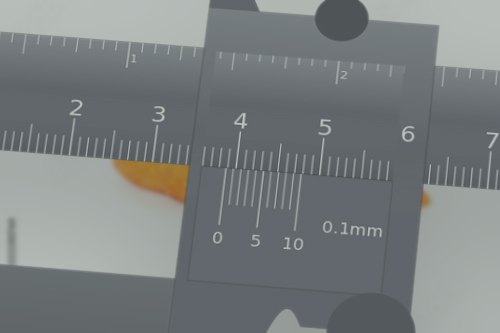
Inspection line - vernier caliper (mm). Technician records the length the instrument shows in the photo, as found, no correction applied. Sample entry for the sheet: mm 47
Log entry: mm 38.8
